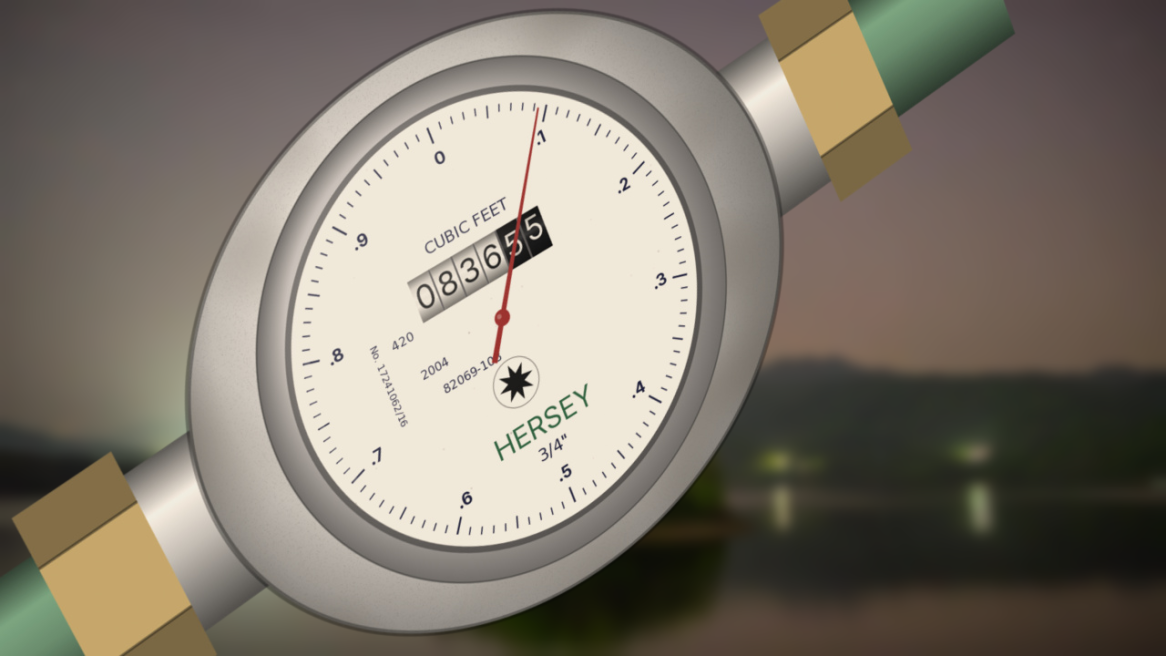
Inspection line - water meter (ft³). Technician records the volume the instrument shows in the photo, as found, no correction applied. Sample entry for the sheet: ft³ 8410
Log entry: ft³ 83655.09
